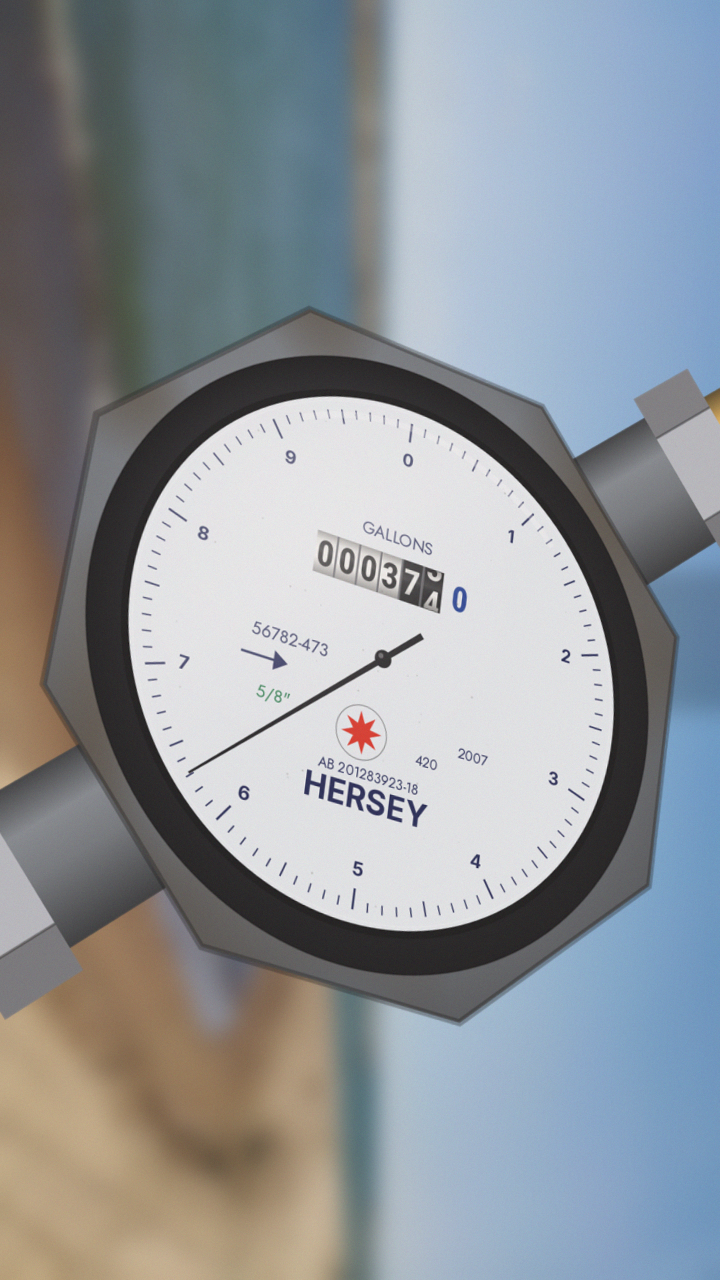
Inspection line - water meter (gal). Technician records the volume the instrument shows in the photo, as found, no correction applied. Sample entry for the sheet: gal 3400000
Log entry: gal 3736.3
